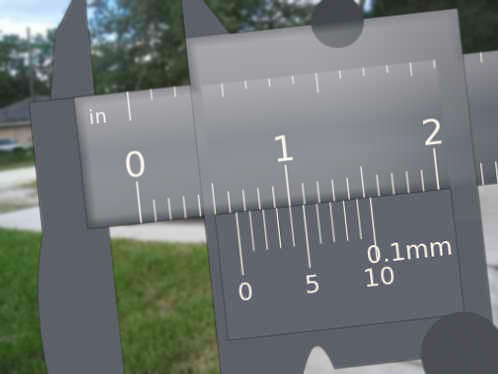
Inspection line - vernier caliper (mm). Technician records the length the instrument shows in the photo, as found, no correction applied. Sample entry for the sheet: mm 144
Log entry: mm 6.4
